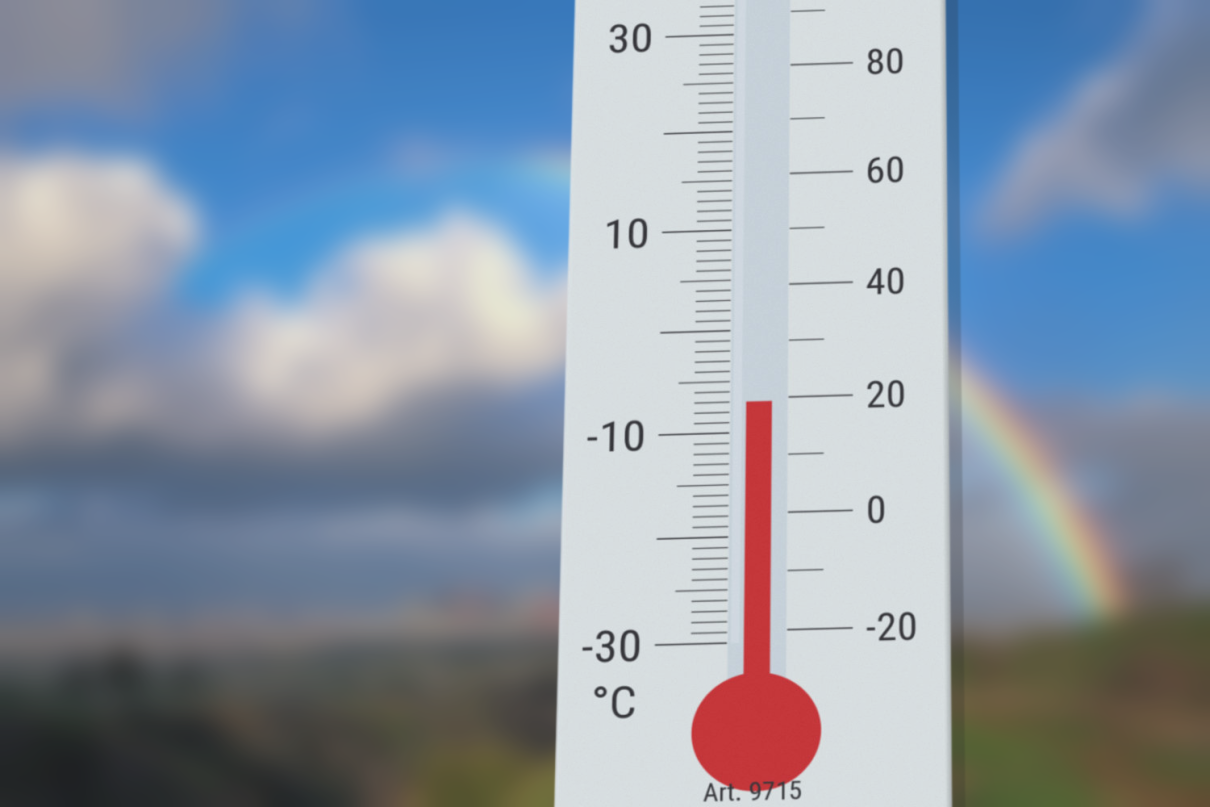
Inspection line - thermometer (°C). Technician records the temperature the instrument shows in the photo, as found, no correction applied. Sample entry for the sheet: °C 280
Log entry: °C -7
